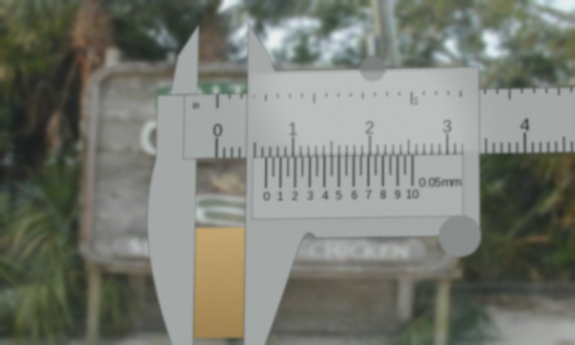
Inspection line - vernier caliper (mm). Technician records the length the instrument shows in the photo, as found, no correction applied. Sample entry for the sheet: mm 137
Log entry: mm 6.5
